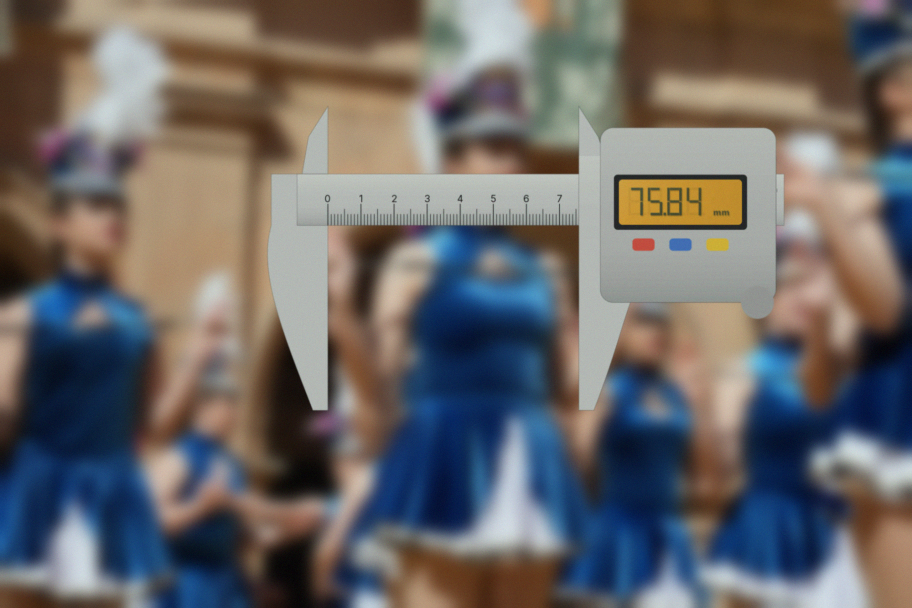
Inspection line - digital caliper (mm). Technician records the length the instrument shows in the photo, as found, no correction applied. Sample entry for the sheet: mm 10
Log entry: mm 75.84
